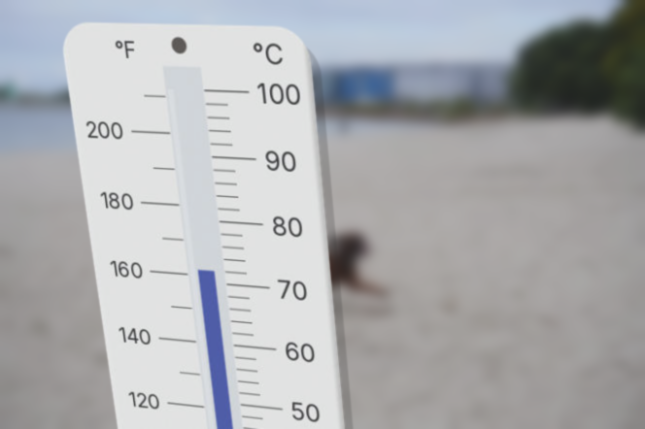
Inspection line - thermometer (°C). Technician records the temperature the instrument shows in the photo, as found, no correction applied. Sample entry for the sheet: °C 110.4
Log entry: °C 72
